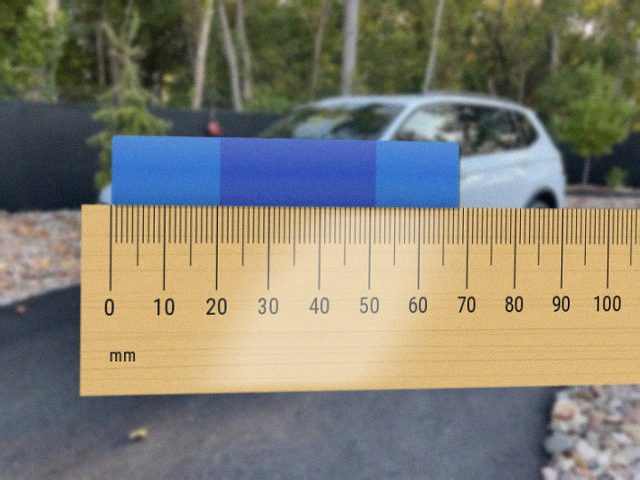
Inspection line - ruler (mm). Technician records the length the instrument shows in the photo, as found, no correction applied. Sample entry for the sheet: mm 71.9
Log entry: mm 68
